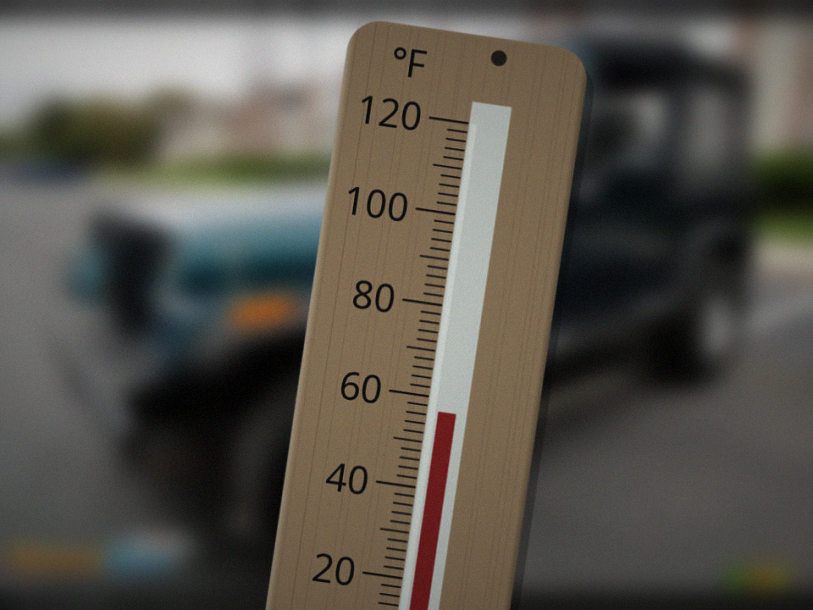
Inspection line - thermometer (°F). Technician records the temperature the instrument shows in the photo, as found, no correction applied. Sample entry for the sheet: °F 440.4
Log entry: °F 57
